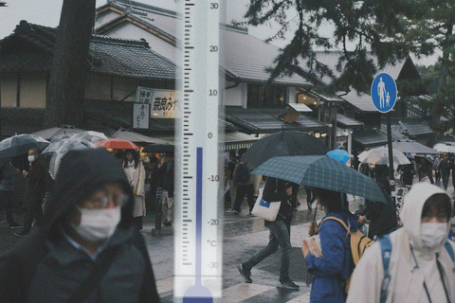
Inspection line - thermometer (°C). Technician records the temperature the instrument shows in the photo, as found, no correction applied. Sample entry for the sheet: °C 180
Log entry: °C -3
